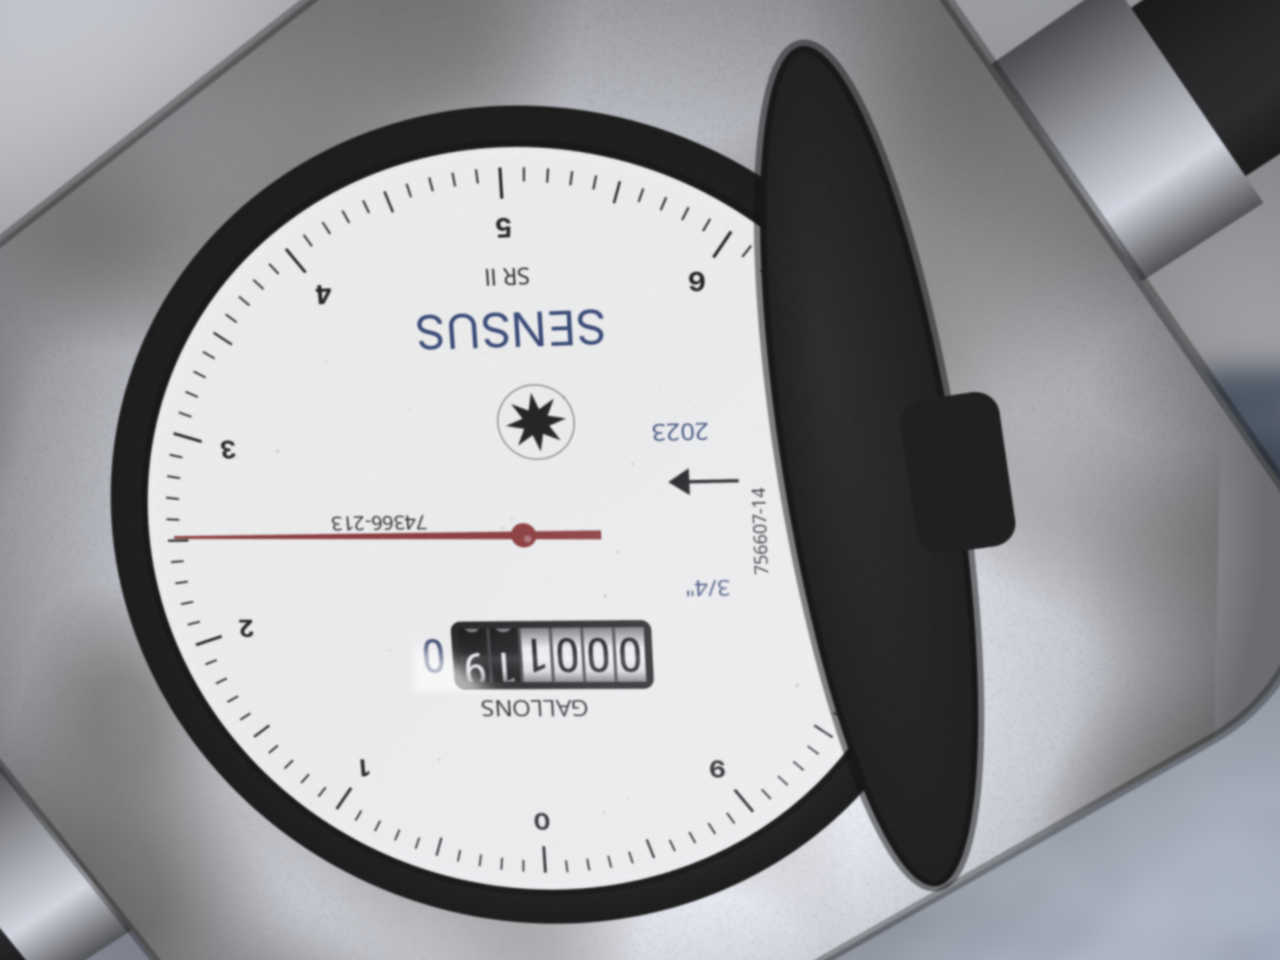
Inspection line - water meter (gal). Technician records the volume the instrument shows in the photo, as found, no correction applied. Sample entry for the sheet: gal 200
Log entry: gal 1192.5
